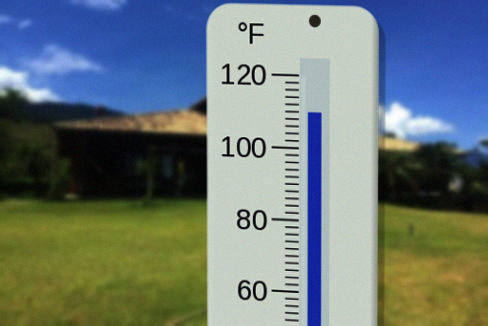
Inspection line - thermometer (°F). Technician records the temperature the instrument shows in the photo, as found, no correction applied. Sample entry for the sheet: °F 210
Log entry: °F 110
